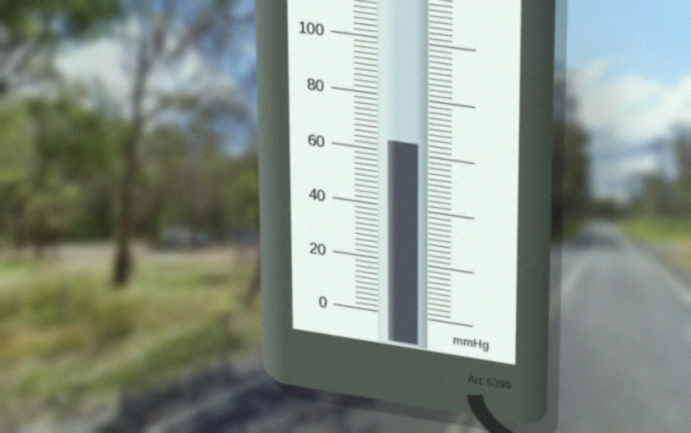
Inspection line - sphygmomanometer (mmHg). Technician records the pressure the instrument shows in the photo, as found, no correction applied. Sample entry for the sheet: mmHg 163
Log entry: mmHg 64
